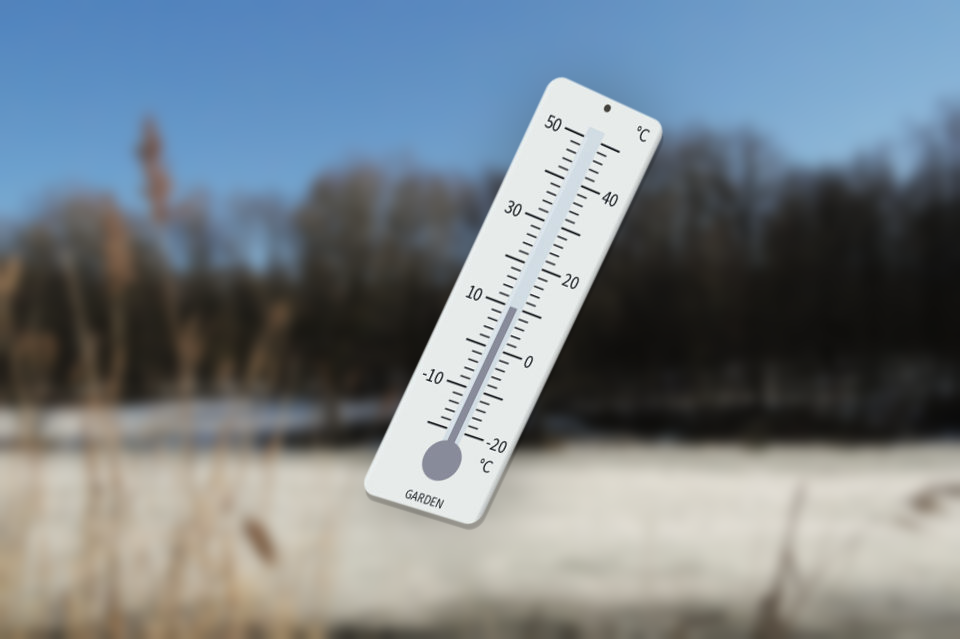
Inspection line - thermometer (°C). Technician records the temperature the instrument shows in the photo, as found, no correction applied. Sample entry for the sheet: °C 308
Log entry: °C 10
